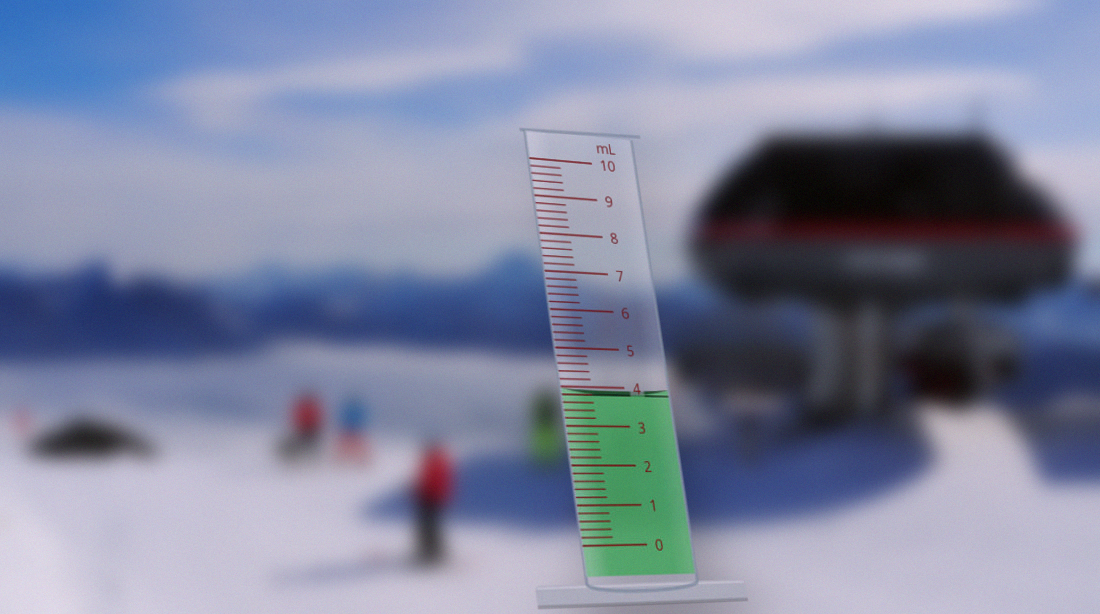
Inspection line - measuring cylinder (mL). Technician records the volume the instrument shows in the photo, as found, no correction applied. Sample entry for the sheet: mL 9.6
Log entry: mL 3.8
